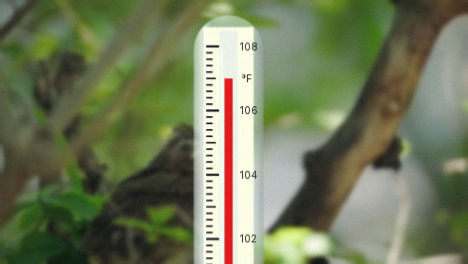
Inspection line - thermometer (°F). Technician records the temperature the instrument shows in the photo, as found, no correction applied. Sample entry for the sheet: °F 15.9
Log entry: °F 107
